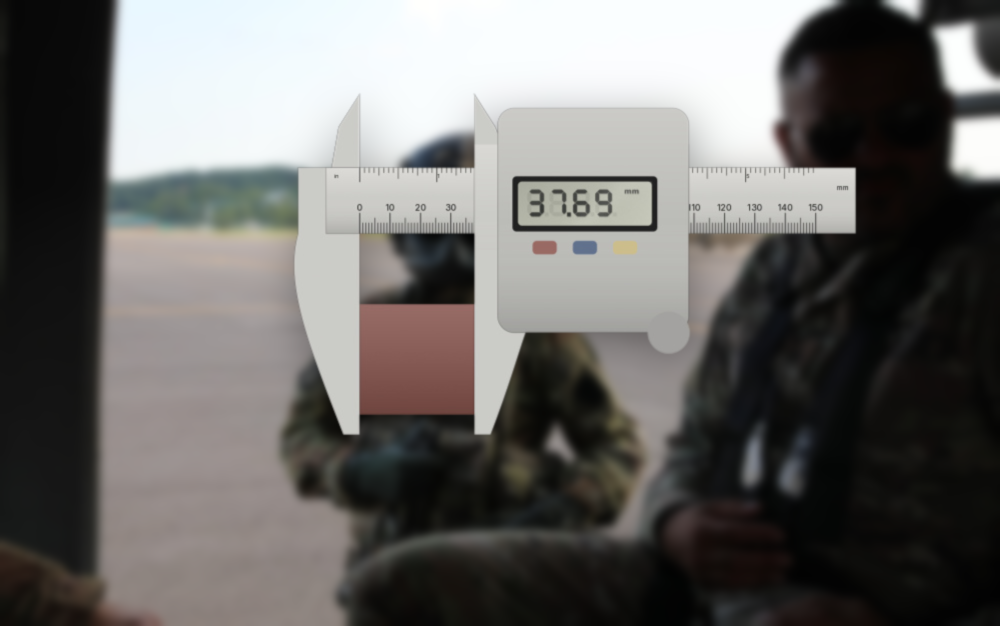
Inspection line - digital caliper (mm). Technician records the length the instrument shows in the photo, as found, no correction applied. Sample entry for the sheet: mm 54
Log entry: mm 37.69
